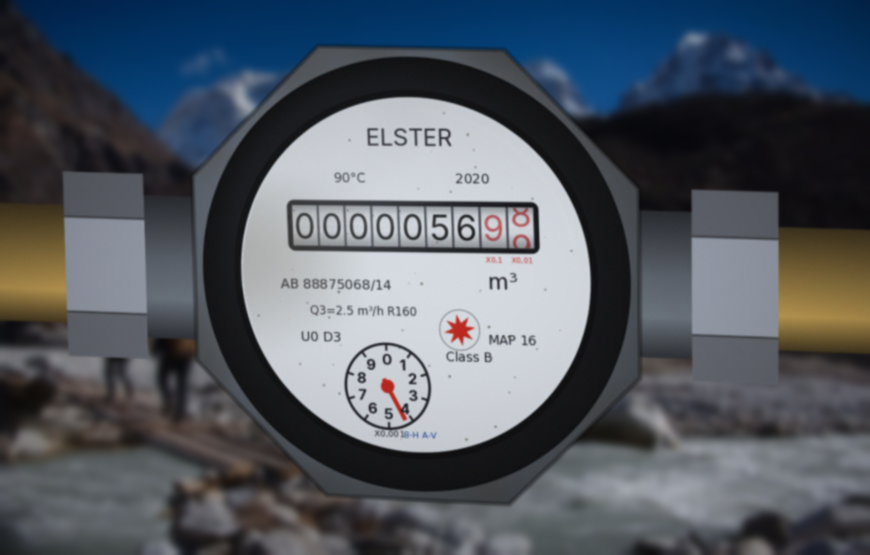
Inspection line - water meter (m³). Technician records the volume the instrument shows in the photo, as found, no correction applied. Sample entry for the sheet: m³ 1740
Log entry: m³ 56.984
